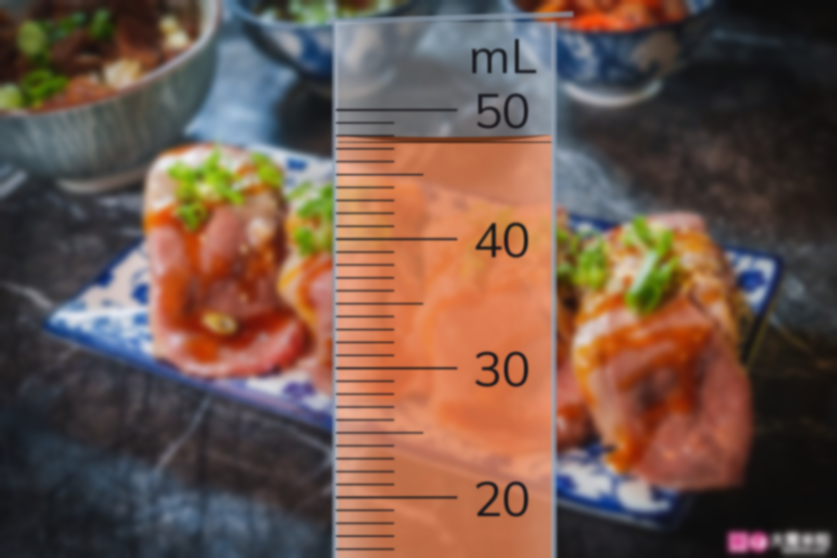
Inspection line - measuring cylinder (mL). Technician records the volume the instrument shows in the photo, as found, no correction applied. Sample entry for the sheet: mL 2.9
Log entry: mL 47.5
